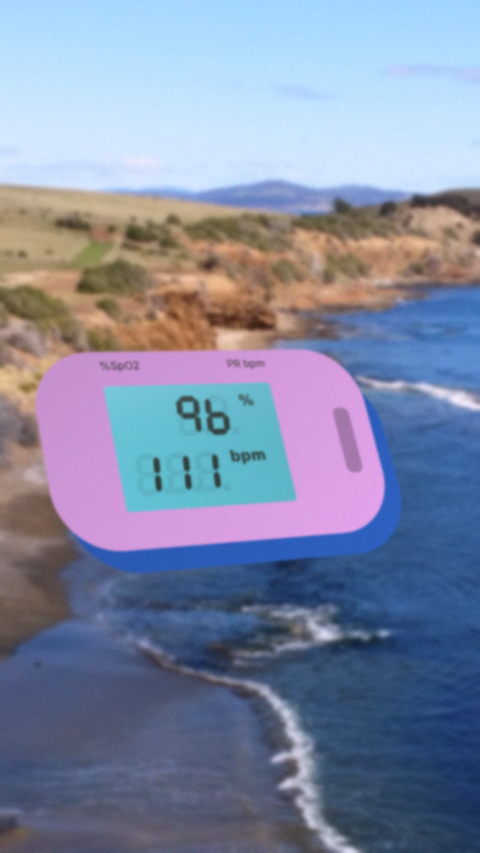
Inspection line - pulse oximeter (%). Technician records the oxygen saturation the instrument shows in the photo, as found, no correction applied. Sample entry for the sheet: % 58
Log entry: % 96
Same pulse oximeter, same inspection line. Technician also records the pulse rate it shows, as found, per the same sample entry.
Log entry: bpm 111
